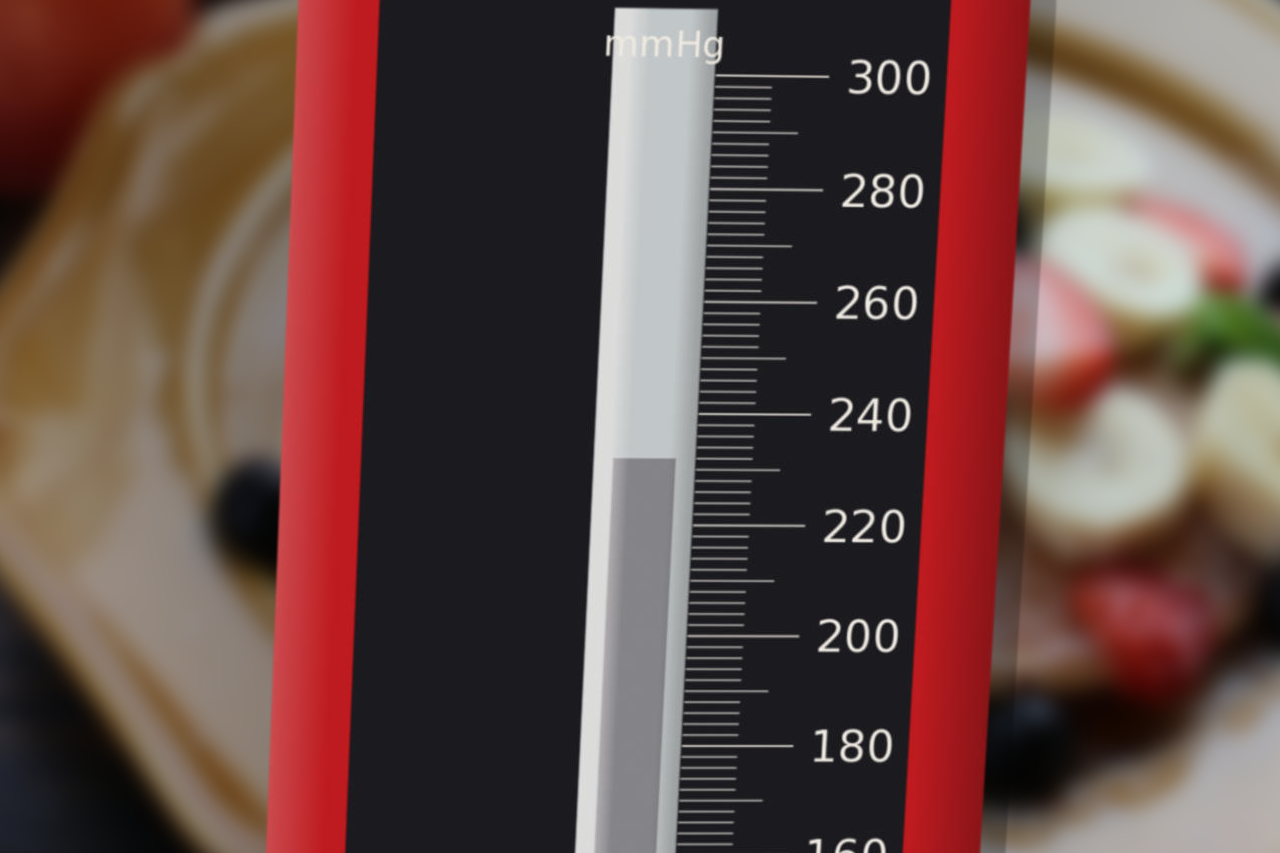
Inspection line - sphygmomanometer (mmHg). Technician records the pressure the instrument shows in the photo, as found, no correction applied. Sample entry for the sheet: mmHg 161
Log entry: mmHg 232
